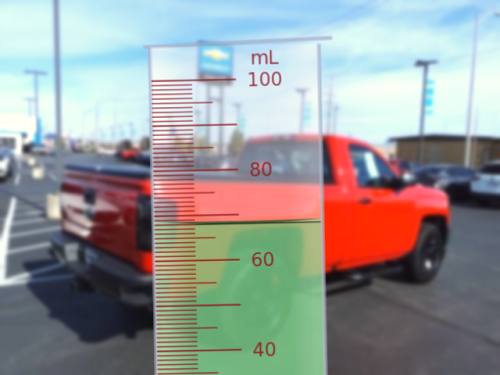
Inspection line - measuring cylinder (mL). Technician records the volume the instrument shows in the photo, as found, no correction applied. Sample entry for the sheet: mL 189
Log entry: mL 68
